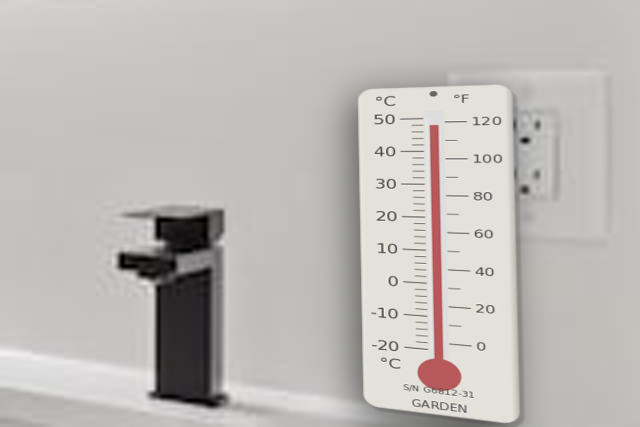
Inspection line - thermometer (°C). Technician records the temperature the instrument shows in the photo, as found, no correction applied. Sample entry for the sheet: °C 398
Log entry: °C 48
